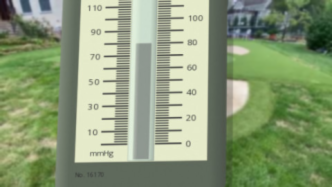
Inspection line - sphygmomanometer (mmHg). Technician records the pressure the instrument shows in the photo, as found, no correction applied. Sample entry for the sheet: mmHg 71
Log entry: mmHg 80
